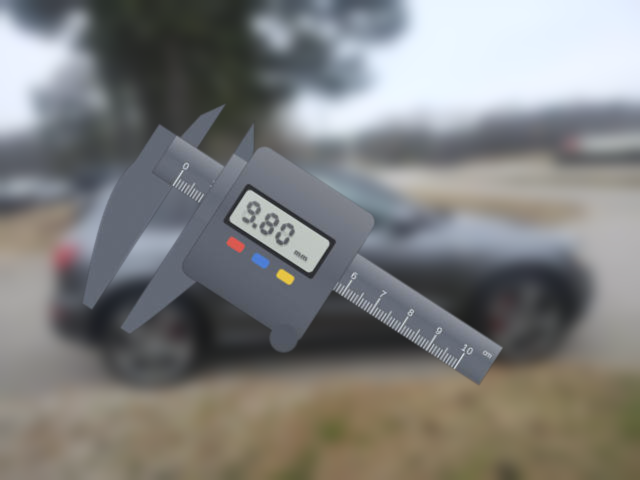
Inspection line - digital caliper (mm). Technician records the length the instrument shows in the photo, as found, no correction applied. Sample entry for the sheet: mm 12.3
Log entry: mm 9.80
